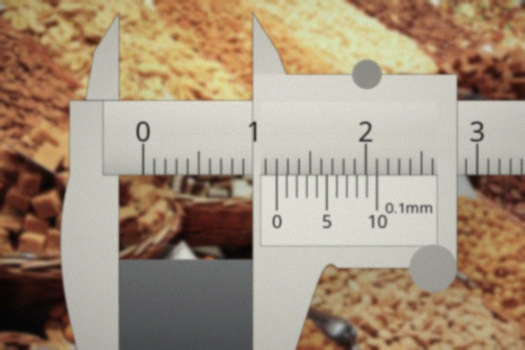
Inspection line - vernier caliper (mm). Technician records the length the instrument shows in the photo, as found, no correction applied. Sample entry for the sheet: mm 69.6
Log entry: mm 12.0
